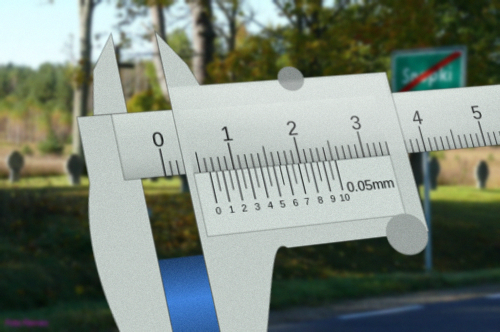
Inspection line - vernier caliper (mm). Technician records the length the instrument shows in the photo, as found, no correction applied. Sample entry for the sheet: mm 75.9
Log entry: mm 6.4
